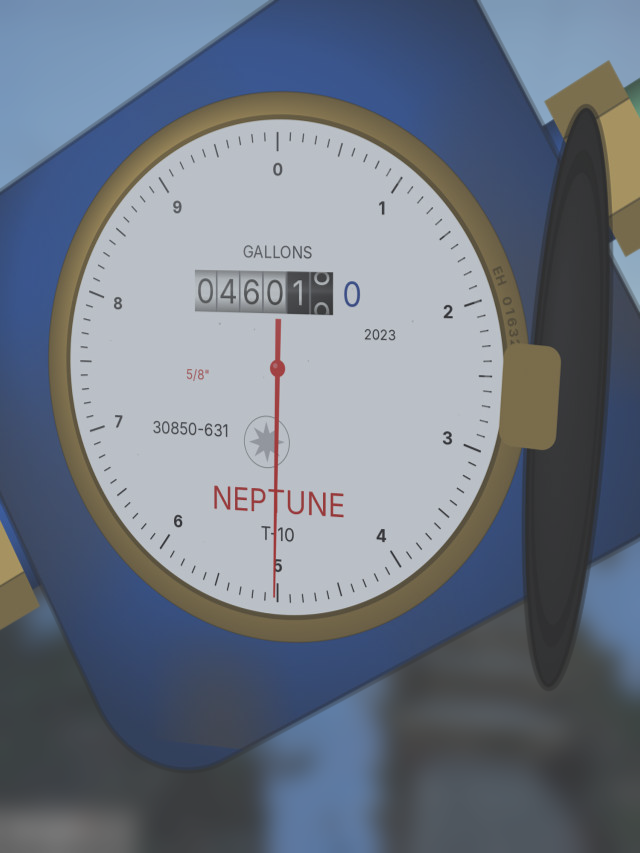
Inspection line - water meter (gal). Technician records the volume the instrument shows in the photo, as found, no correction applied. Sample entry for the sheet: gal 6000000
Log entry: gal 460185.0
